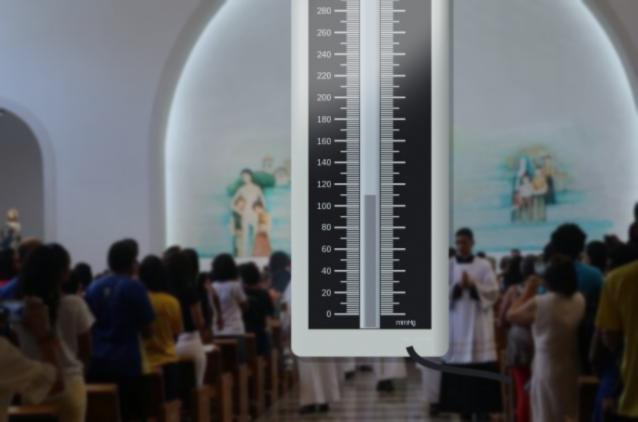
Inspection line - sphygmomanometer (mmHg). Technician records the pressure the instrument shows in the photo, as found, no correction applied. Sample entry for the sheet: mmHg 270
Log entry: mmHg 110
